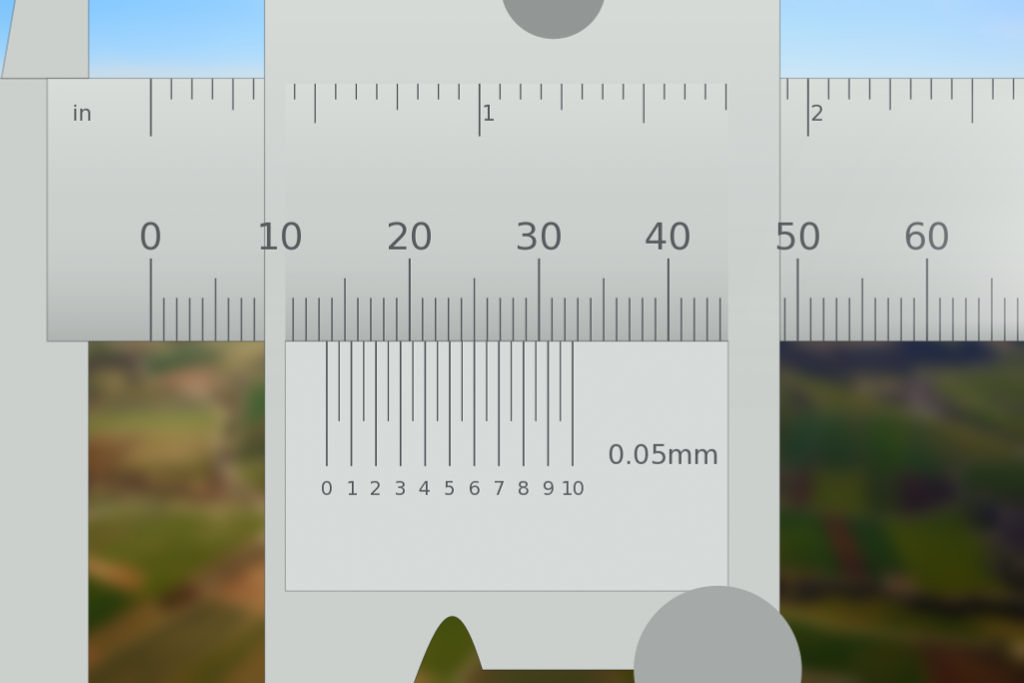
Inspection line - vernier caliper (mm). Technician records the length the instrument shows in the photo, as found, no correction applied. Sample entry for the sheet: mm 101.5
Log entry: mm 13.6
